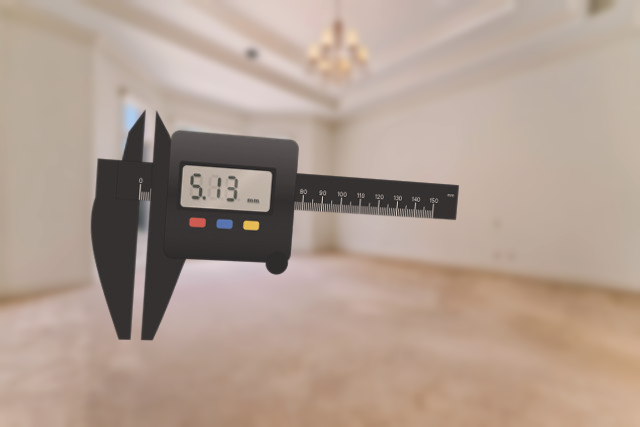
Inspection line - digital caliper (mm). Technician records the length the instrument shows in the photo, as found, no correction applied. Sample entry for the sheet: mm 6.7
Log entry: mm 5.13
